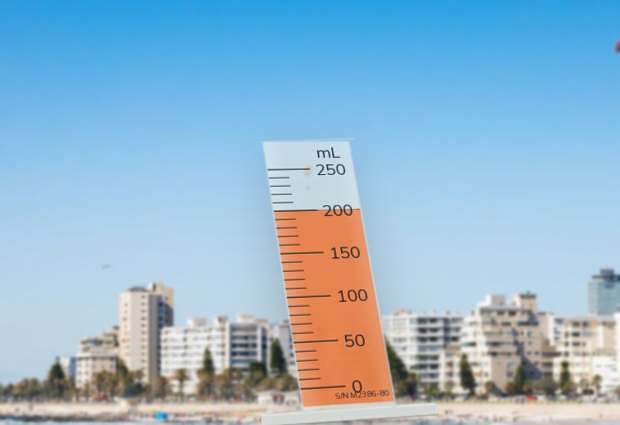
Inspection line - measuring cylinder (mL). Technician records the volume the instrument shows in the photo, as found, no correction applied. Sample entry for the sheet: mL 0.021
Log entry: mL 200
